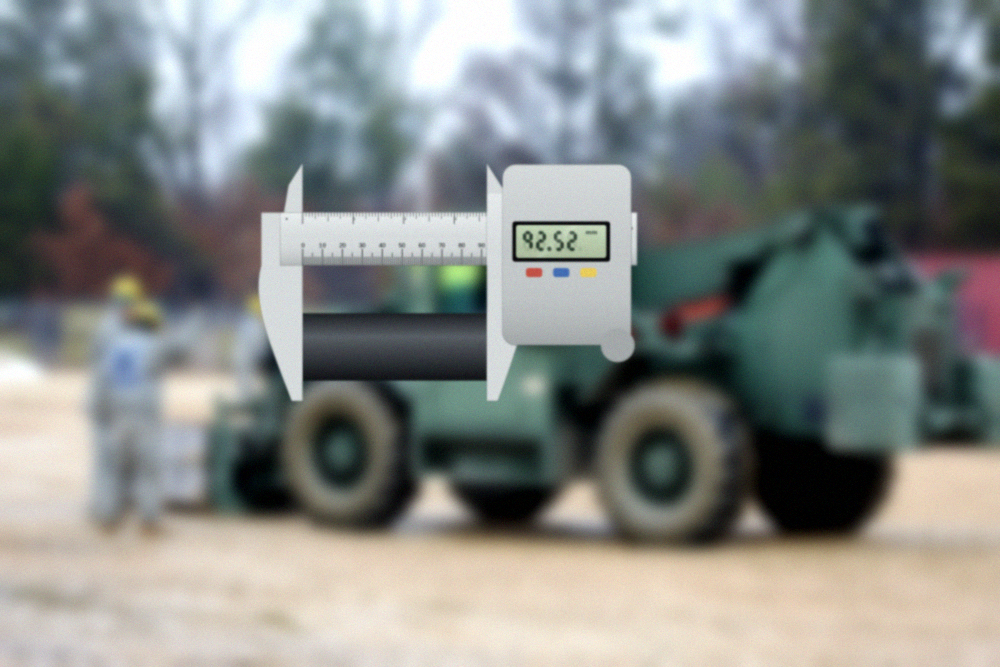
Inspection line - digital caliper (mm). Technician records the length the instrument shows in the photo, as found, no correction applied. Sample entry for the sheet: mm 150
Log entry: mm 92.52
